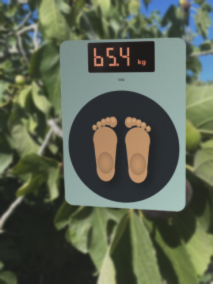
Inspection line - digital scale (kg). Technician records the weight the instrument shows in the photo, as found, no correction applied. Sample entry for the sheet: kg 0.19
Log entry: kg 65.4
